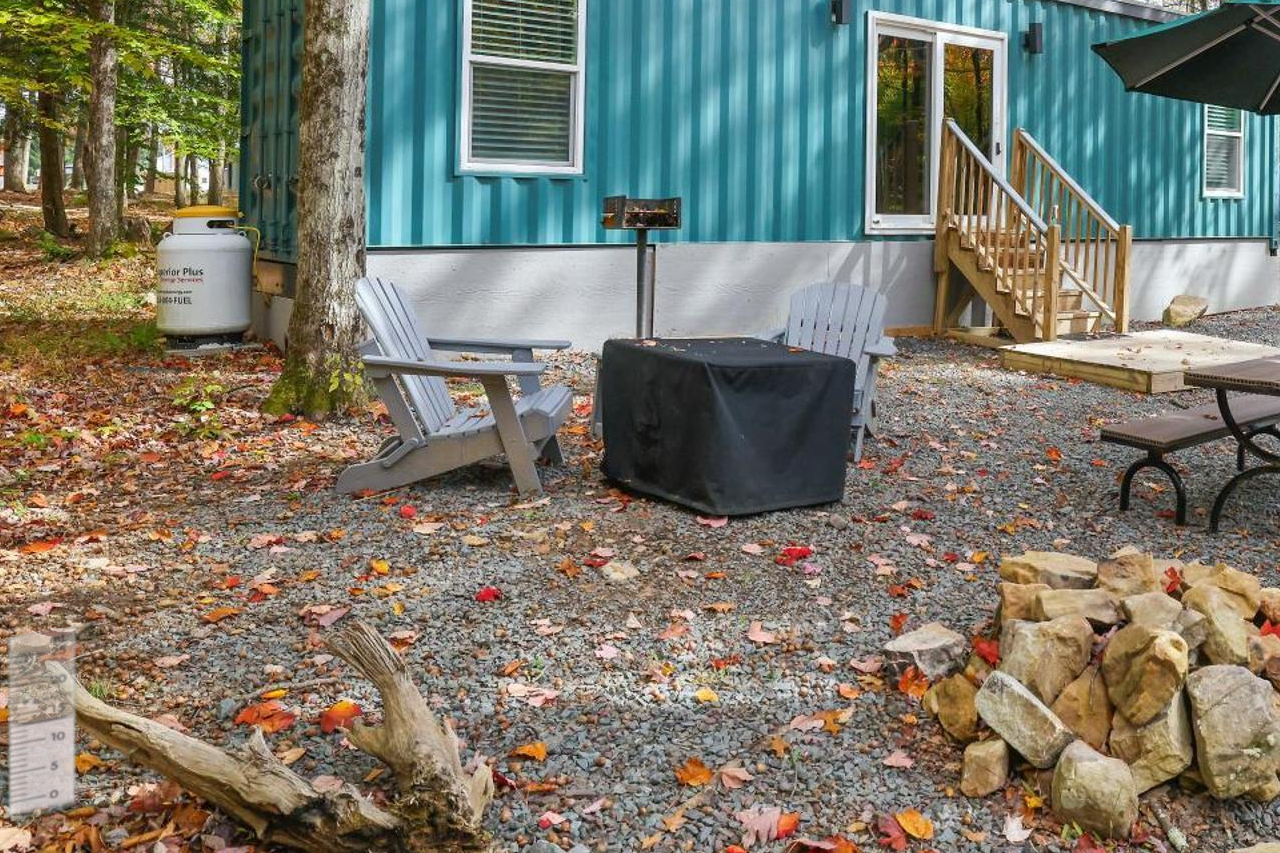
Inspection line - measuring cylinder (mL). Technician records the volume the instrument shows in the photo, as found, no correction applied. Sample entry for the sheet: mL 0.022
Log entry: mL 13
